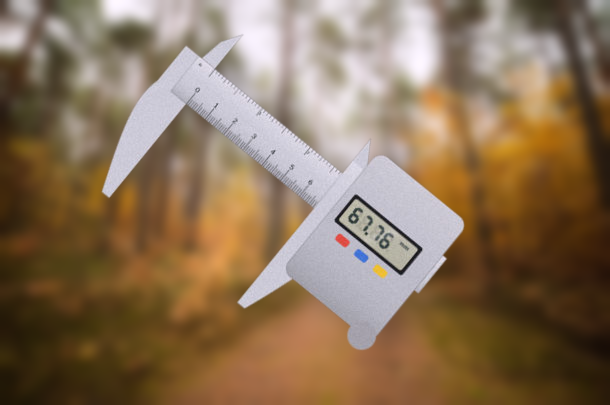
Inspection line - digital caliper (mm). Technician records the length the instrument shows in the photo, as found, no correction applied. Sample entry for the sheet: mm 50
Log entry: mm 67.76
